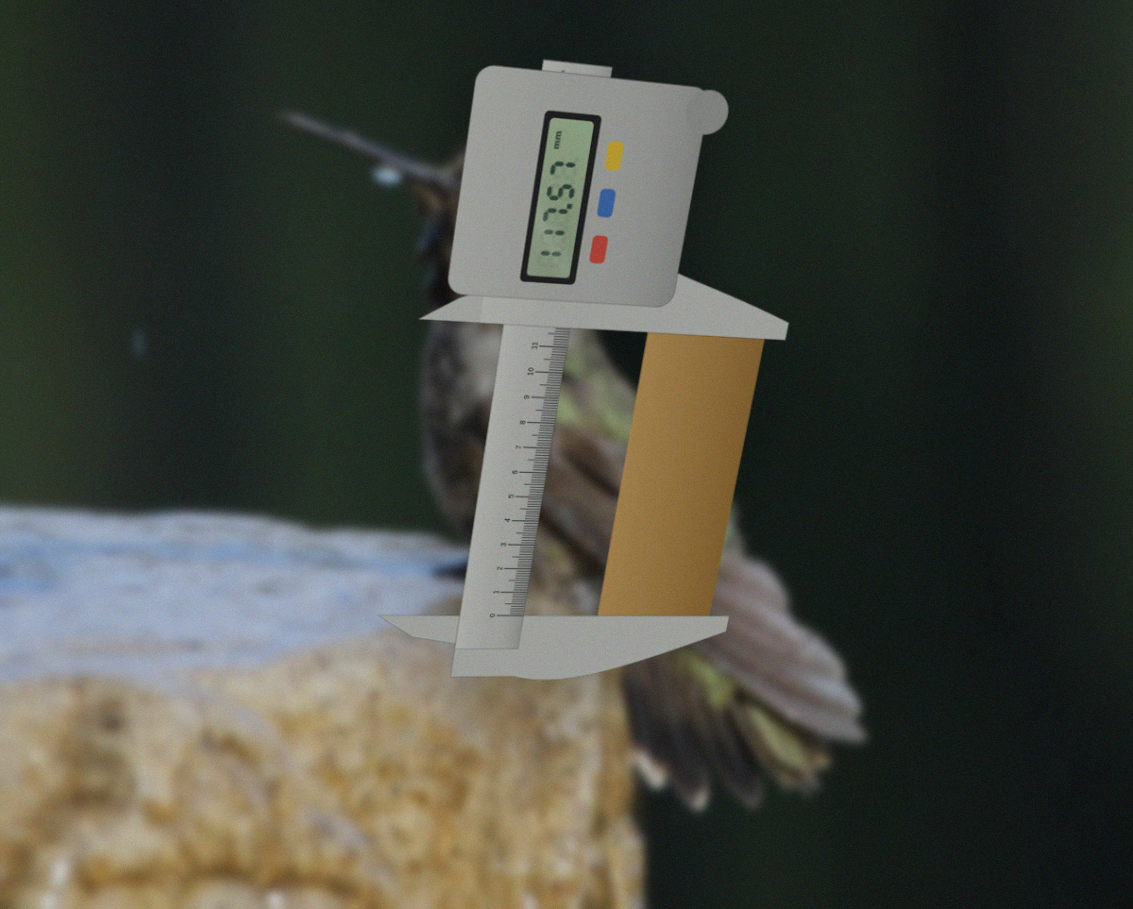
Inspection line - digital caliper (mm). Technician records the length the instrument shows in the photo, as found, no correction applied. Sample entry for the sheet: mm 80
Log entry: mm 117.57
